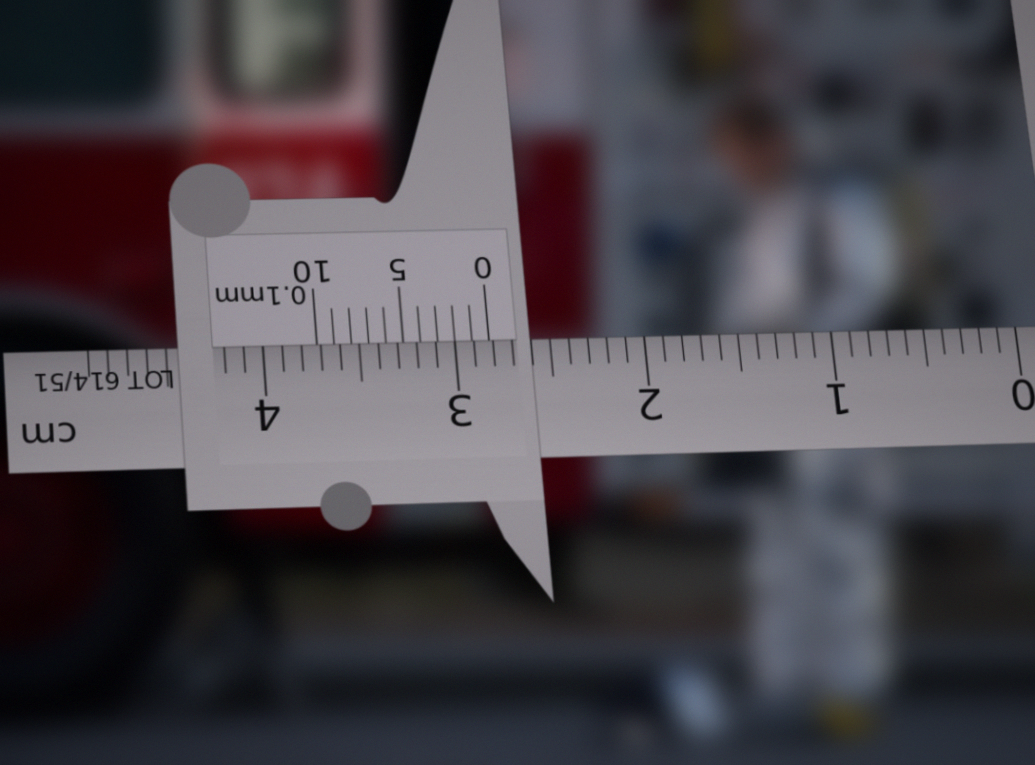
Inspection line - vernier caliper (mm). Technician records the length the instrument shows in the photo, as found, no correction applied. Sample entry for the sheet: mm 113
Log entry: mm 28.2
